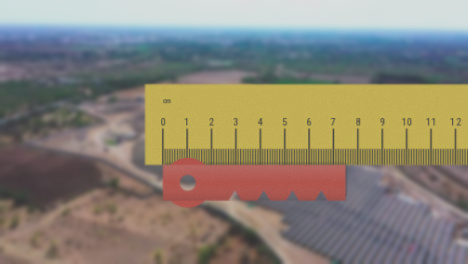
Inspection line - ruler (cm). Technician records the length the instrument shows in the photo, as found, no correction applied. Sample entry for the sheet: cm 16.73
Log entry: cm 7.5
